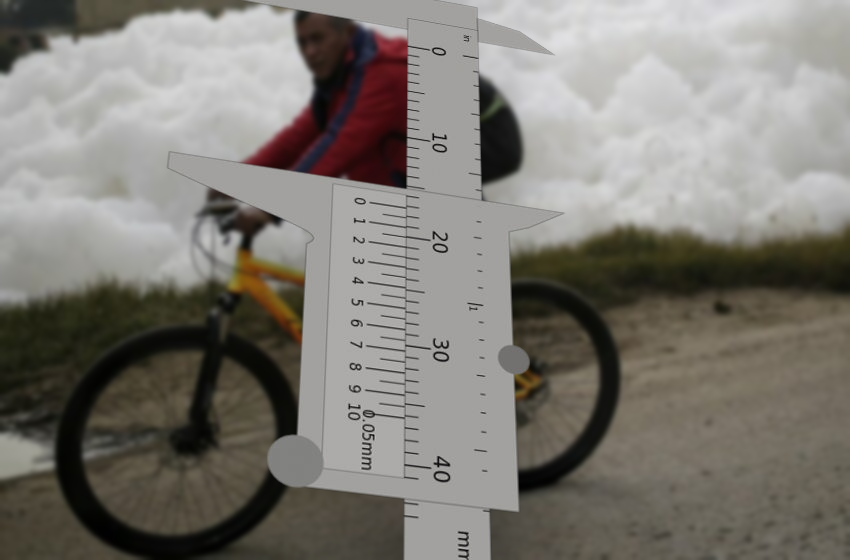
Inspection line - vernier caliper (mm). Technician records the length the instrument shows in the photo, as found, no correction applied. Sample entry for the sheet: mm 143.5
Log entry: mm 17.2
